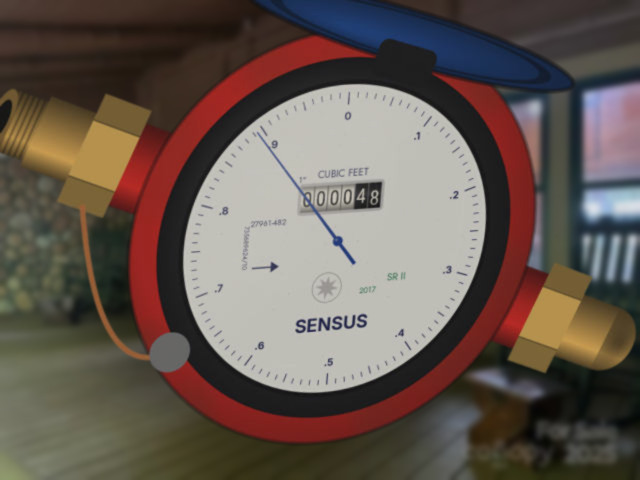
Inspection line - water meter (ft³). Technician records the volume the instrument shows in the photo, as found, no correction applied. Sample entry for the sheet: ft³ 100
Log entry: ft³ 47.89
